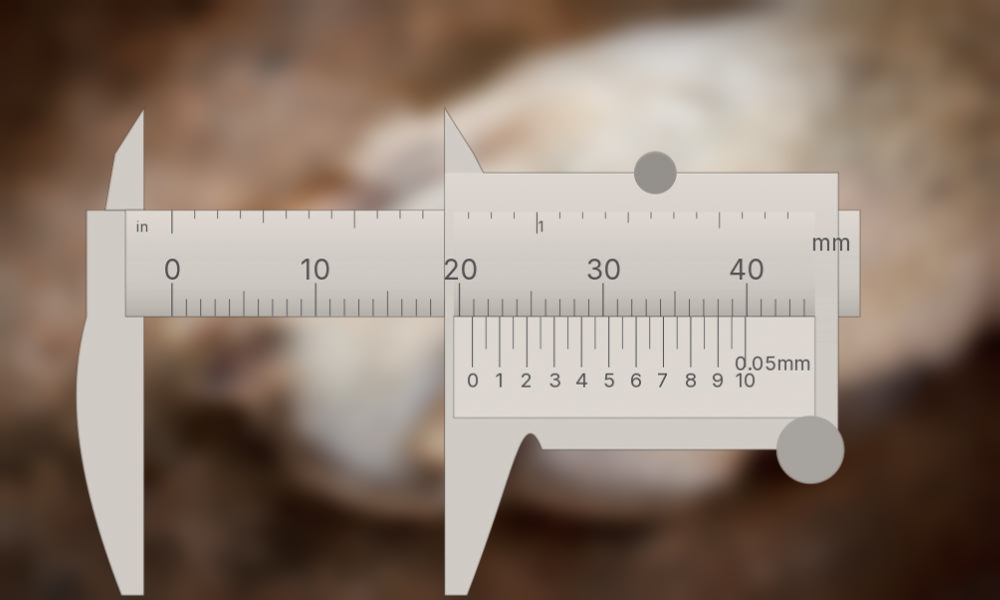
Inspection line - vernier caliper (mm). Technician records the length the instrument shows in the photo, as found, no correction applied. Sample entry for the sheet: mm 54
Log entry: mm 20.9
